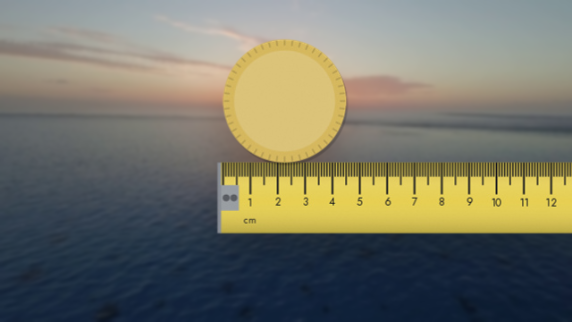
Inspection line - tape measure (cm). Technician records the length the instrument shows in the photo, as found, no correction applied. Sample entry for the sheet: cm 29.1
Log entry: cm 4.5
